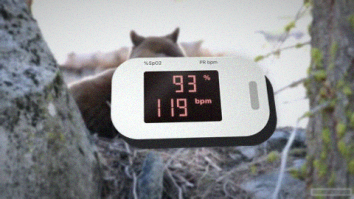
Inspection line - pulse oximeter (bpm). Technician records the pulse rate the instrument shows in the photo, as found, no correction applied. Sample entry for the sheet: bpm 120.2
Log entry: bpm 119
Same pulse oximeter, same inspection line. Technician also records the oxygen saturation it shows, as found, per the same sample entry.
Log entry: % 93
